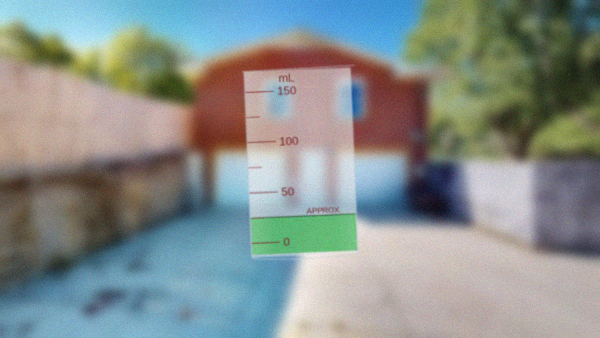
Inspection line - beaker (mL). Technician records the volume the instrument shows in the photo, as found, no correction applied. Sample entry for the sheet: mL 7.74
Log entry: mL 25
